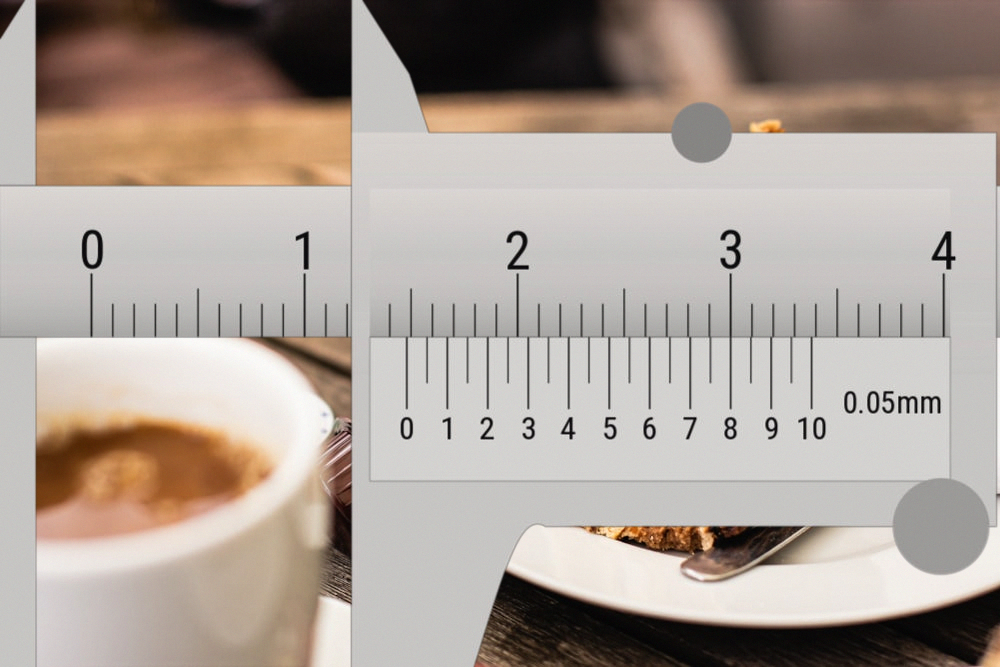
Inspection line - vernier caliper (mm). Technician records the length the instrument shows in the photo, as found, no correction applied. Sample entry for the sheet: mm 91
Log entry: mm 14.8
